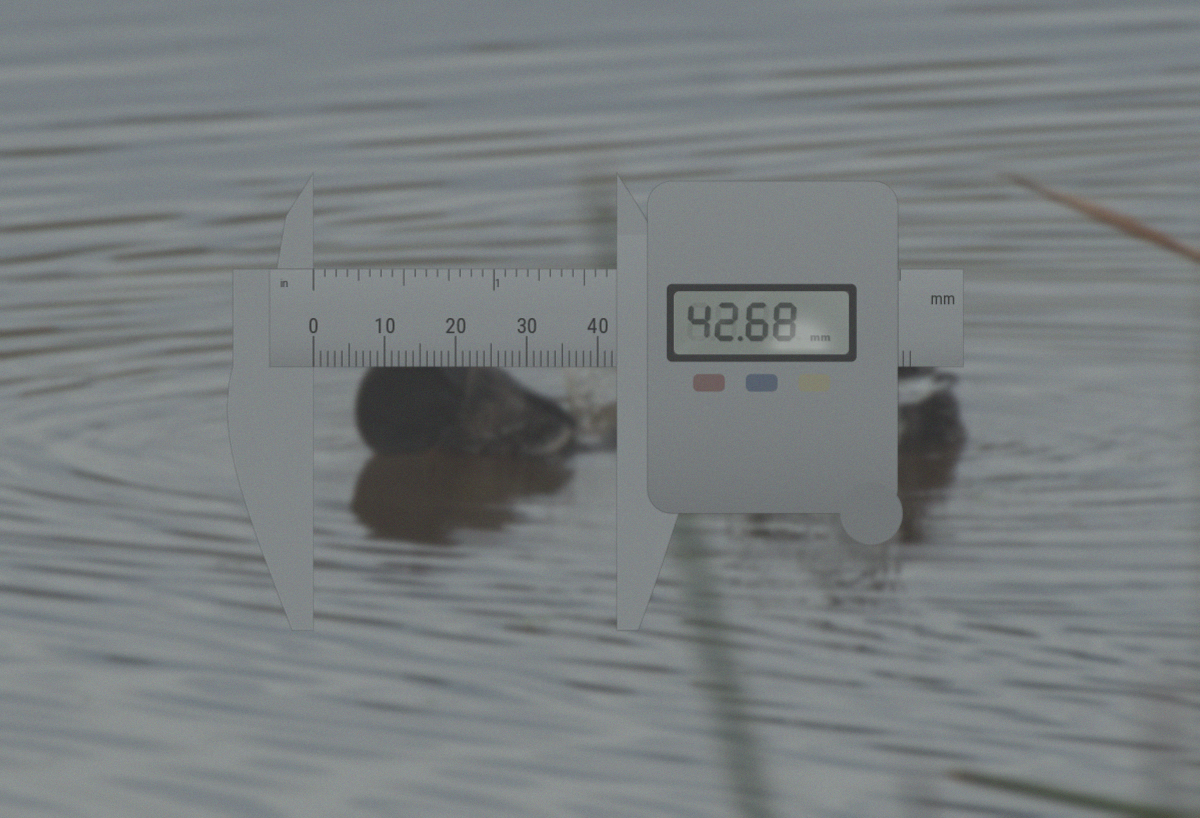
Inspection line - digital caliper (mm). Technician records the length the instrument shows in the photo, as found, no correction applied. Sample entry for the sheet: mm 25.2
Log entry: mm 42.68
